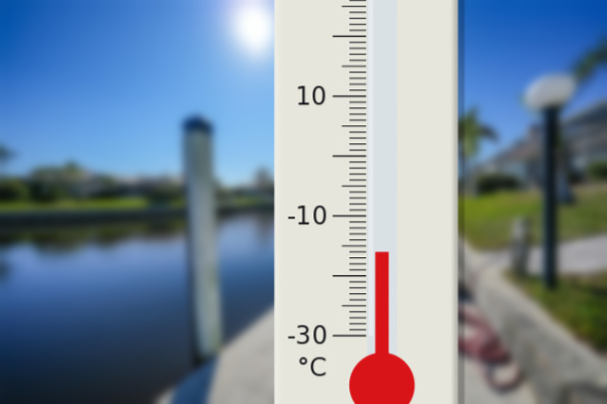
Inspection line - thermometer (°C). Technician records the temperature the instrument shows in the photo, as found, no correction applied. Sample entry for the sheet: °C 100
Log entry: °C -16
